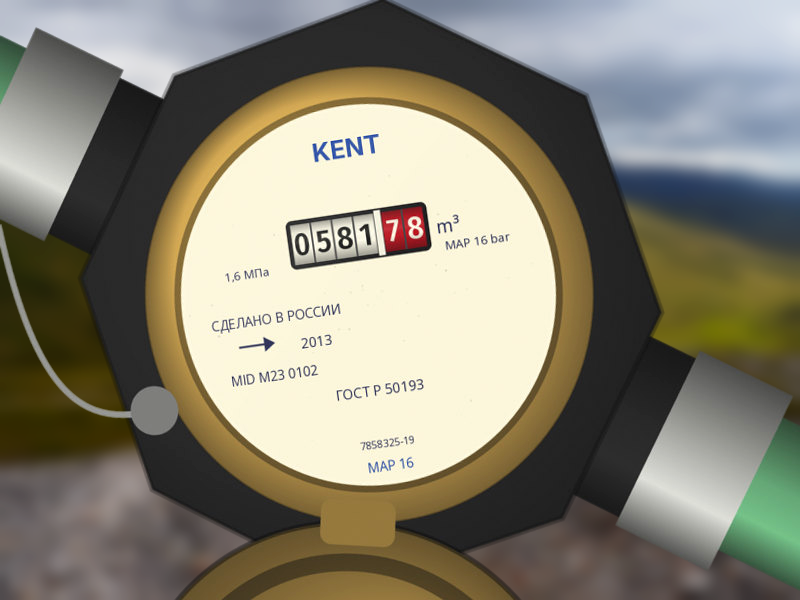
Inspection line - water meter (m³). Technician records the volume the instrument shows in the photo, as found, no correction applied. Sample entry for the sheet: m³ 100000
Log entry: m³ 581.78
